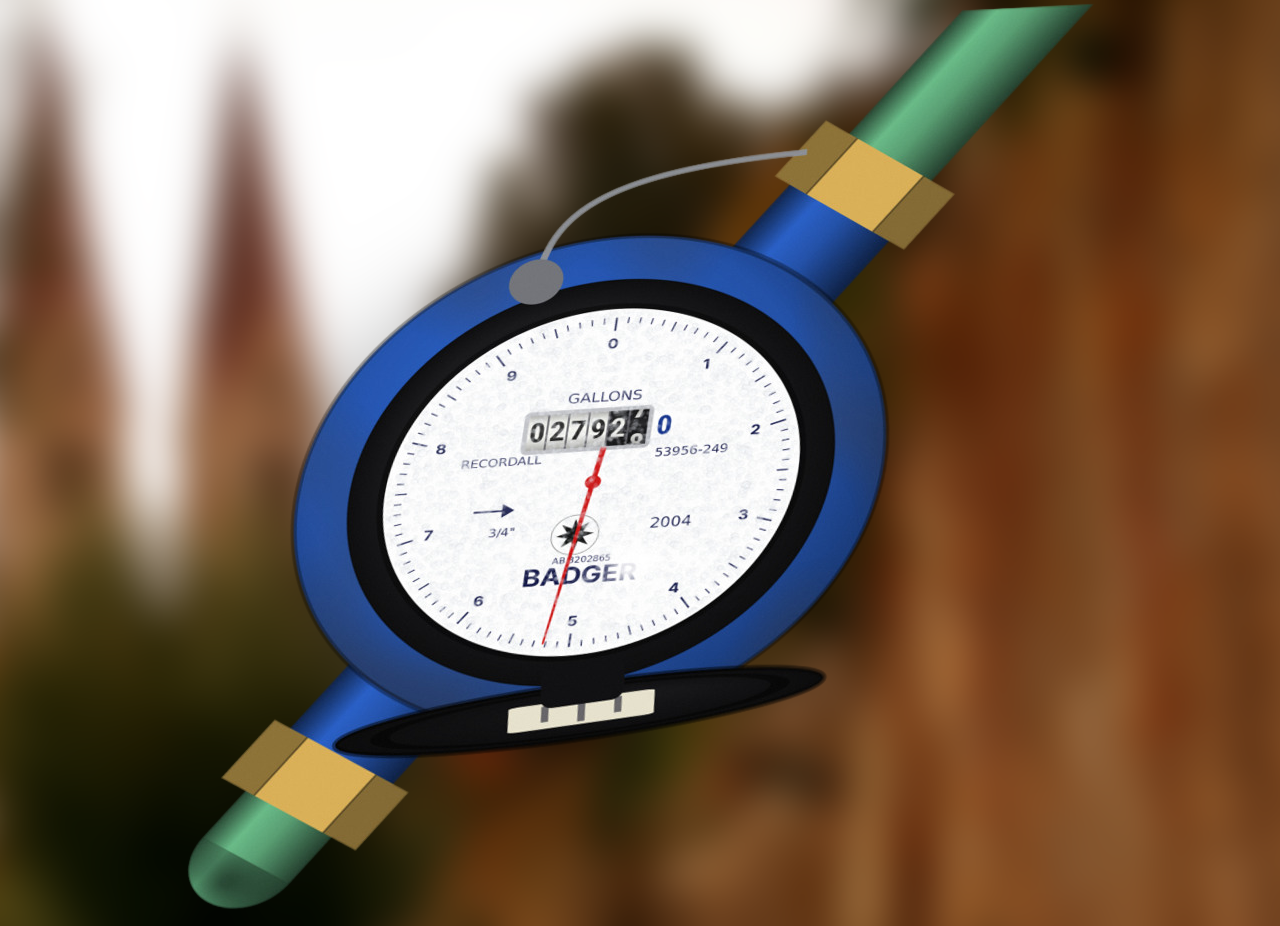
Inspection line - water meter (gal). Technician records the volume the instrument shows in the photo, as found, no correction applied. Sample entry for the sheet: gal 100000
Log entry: gal 279275.2
